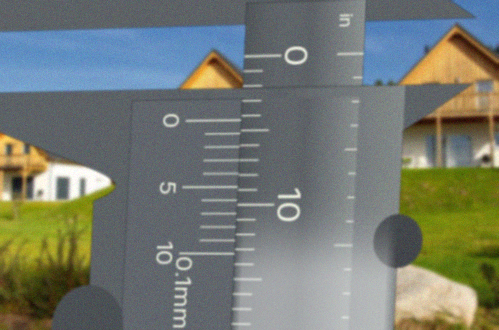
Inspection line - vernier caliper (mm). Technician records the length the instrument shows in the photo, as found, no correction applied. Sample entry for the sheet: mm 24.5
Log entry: mm 4.3
